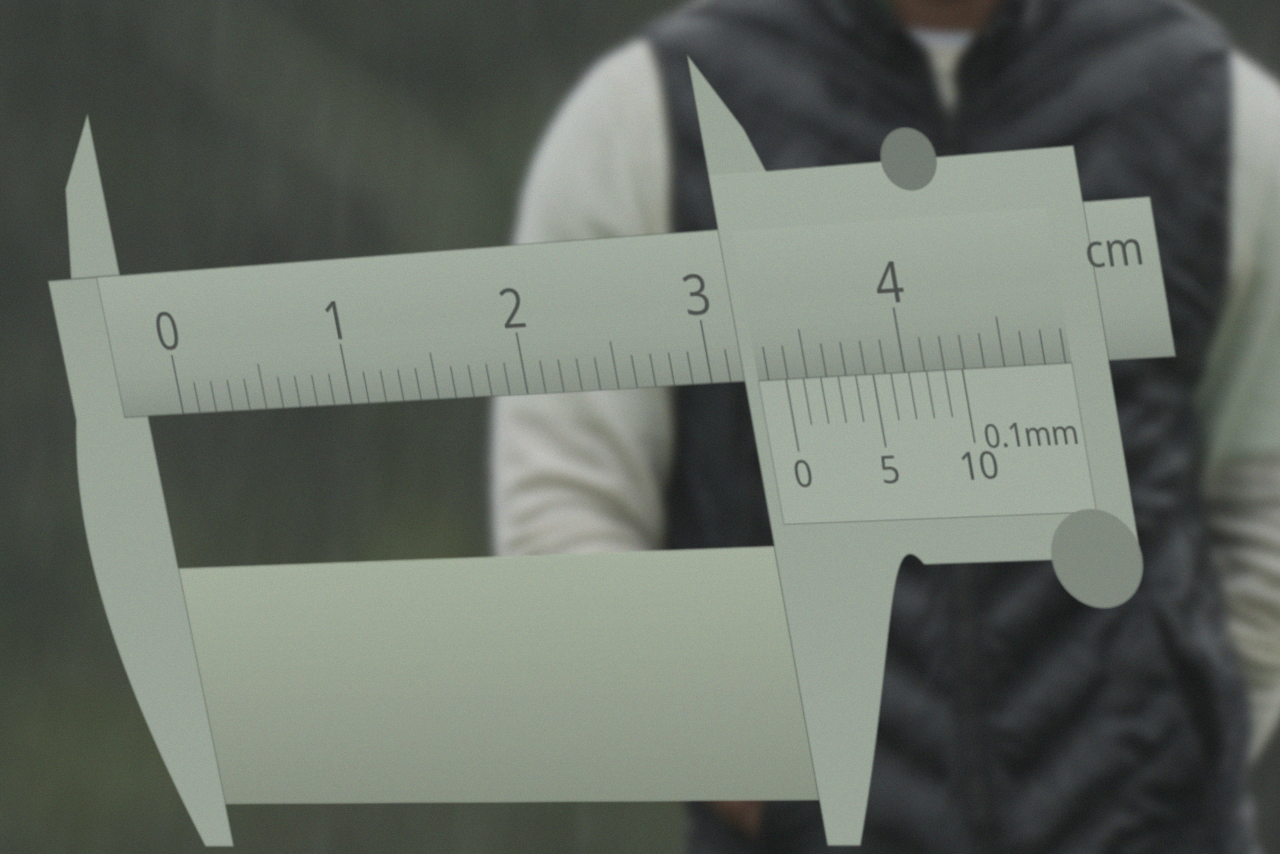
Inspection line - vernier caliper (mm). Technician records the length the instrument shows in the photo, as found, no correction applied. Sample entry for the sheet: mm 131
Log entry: mm 33.9
